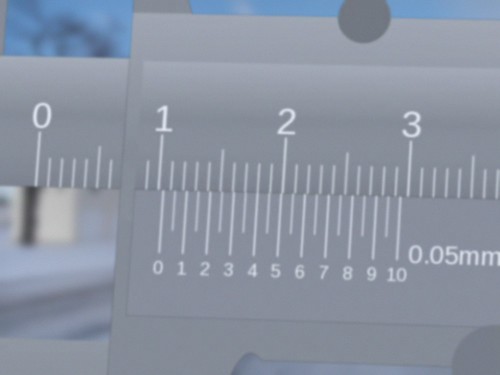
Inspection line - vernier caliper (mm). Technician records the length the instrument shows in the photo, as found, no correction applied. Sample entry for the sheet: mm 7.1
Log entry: mm 10.4
